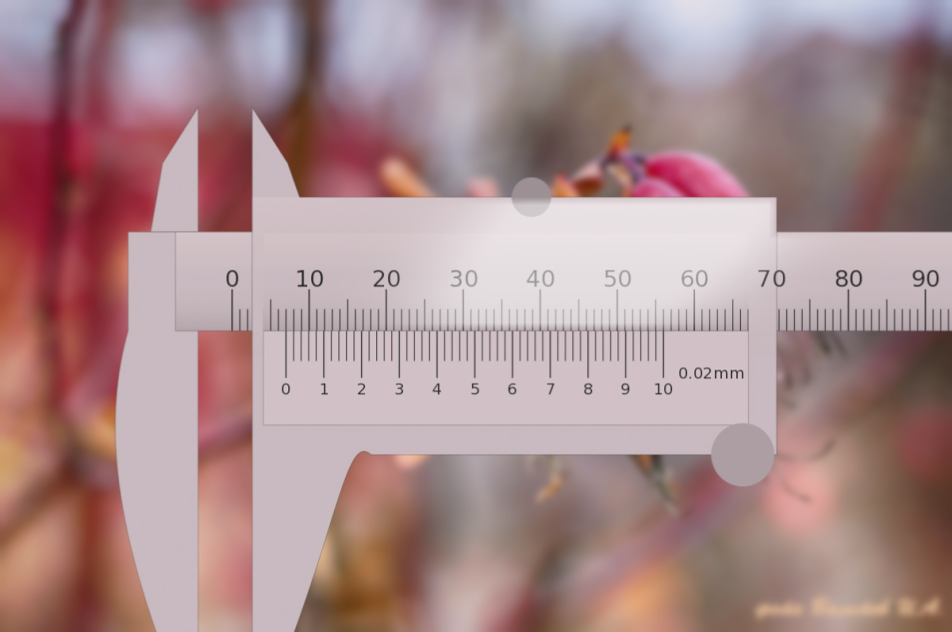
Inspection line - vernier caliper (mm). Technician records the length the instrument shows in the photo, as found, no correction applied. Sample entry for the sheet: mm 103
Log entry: mm 7.0
